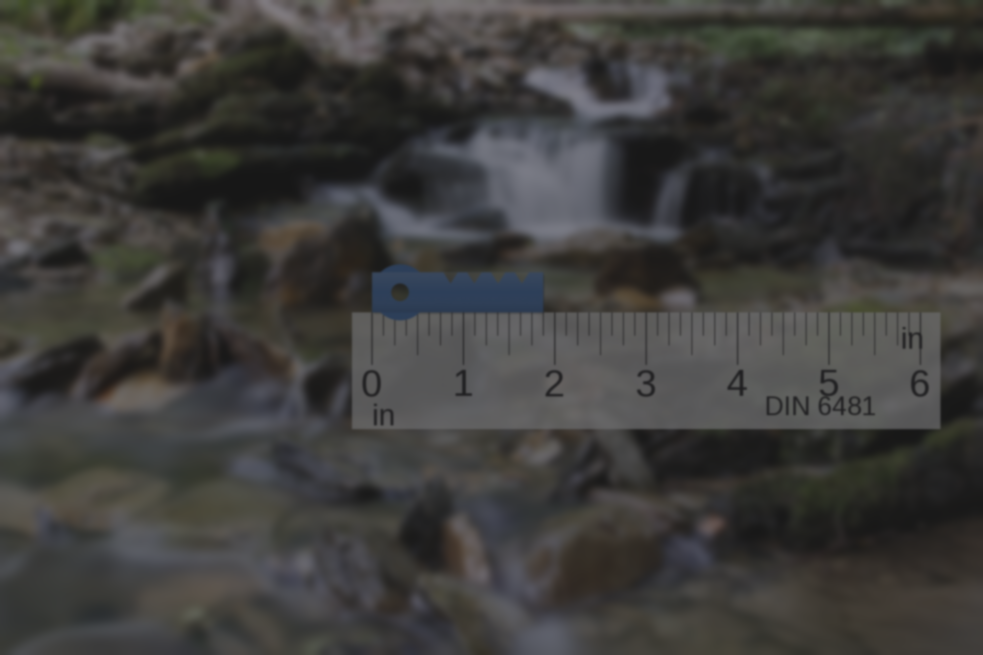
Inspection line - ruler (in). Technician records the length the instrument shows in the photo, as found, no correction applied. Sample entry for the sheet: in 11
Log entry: in 1.875
